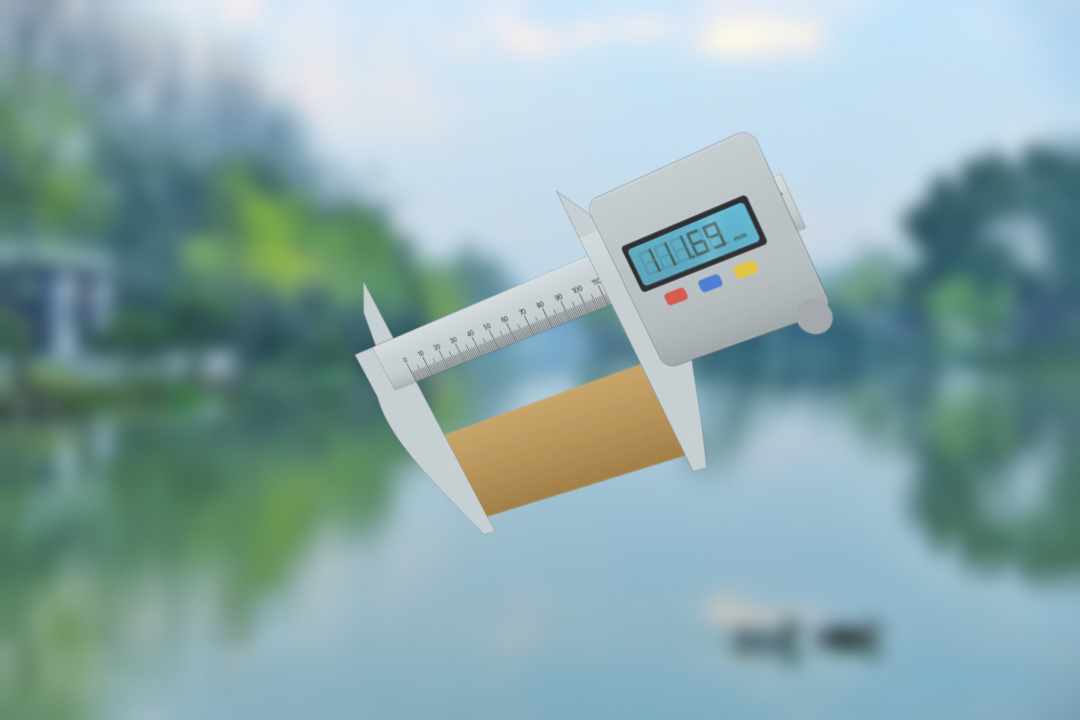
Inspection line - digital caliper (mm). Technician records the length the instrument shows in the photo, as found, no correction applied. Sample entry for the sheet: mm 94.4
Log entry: mm 111.69
